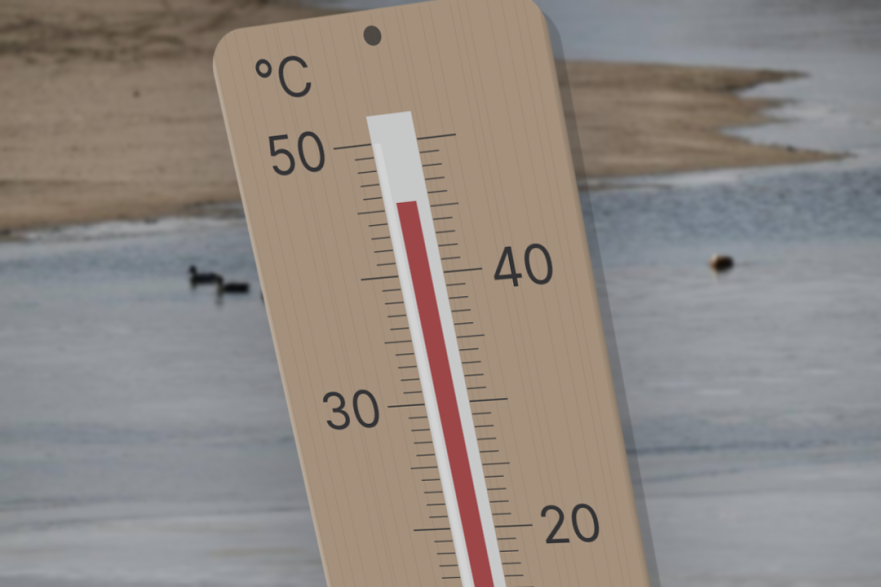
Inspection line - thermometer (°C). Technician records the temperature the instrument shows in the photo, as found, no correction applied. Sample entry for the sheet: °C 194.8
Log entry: °C 45.5
